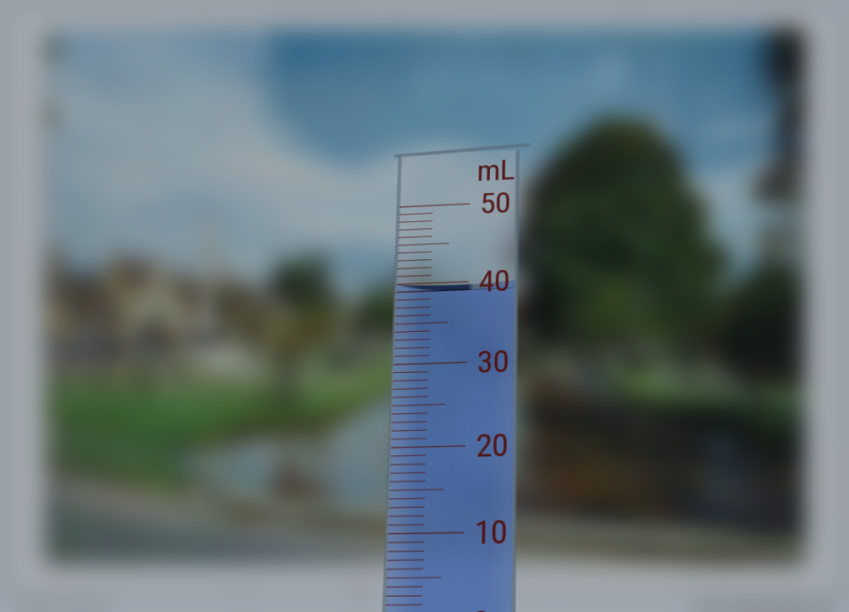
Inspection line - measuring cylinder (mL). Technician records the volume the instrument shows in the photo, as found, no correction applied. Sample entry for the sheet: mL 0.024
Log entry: mL 39
